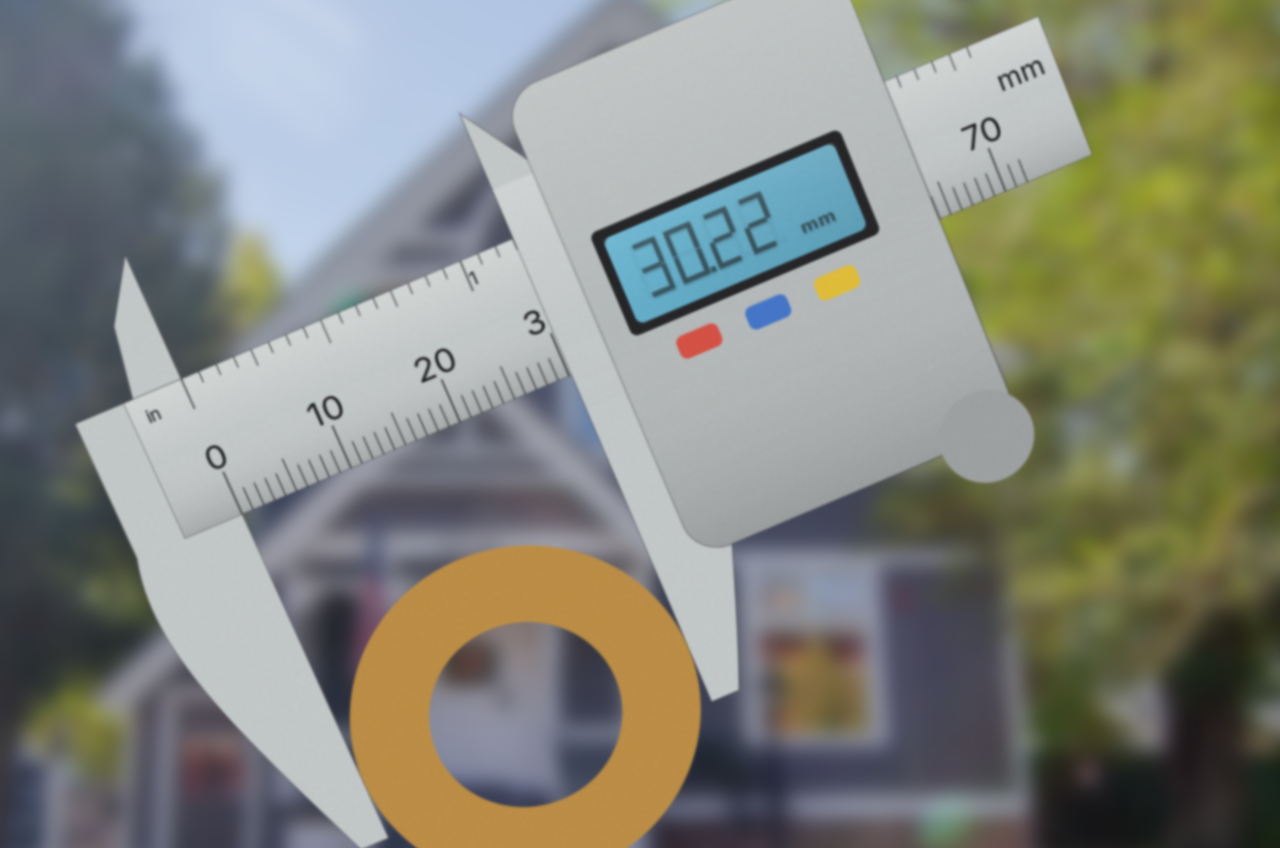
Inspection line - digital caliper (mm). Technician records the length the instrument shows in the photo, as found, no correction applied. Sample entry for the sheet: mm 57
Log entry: mm 30.22
